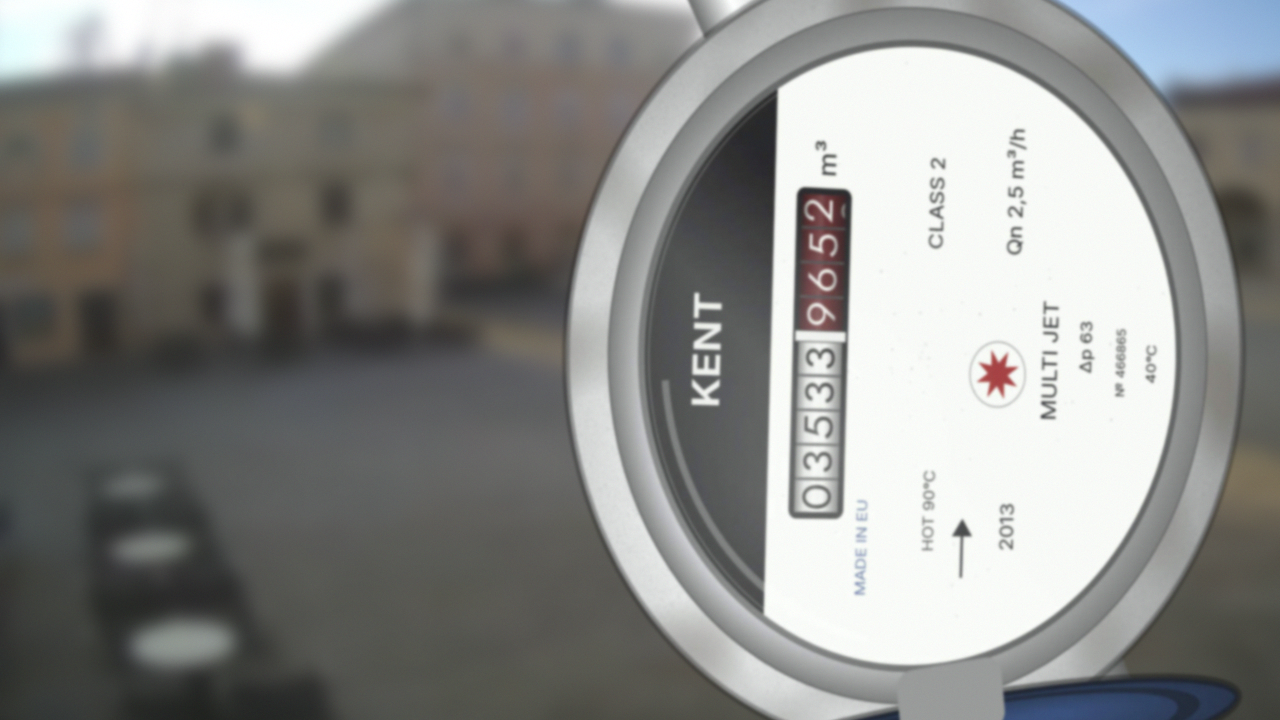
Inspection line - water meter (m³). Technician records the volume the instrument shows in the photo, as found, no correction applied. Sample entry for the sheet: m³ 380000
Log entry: m³ 3533.9652
